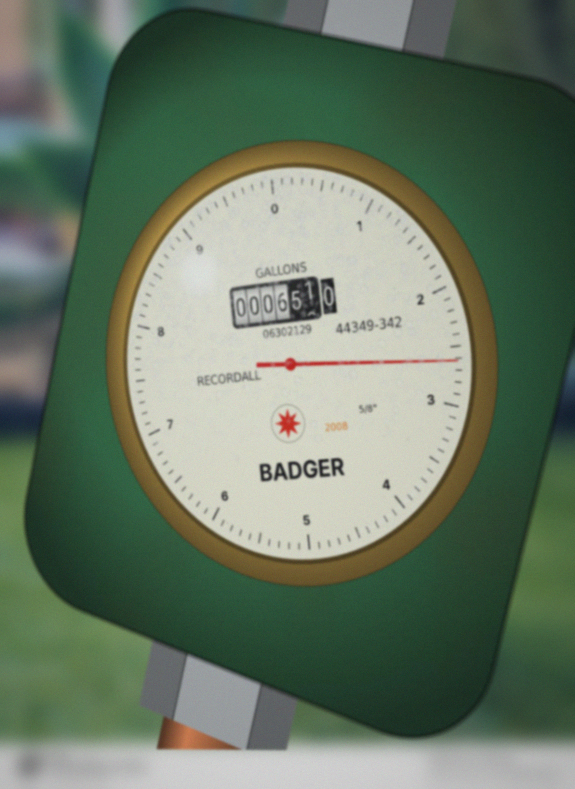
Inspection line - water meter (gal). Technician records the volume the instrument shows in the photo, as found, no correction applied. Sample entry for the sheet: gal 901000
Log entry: gal 6512.6
